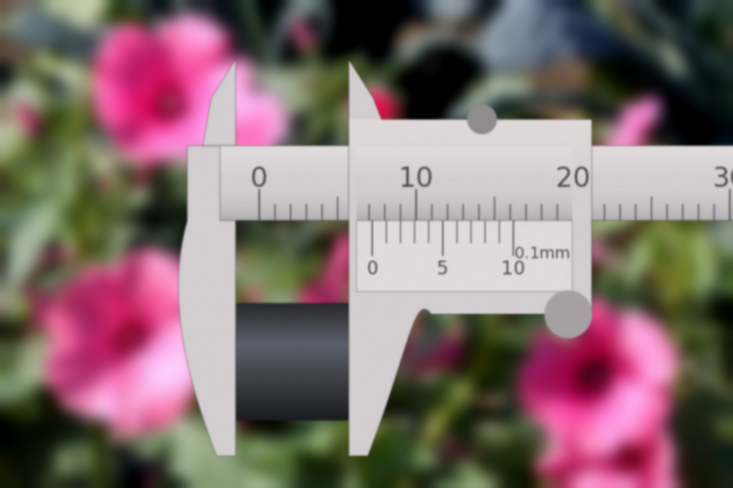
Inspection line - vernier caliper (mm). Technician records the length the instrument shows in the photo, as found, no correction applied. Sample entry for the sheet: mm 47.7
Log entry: mm 7.2
